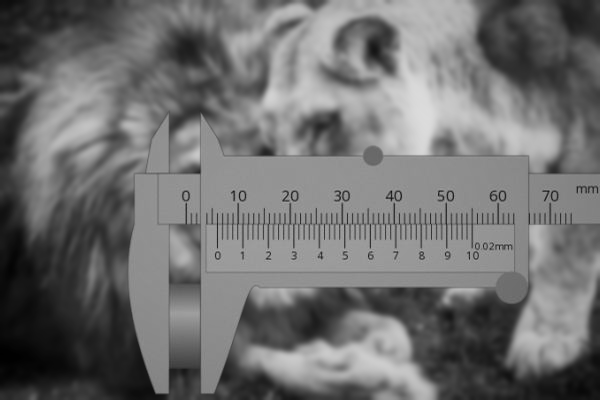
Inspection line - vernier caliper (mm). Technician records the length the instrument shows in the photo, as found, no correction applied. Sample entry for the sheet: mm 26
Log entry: mm 6.0
